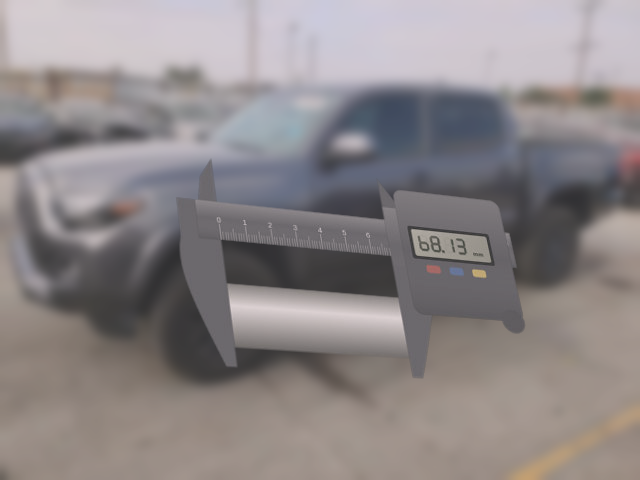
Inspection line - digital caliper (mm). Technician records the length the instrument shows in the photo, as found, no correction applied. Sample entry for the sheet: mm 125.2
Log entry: mm 68.13
